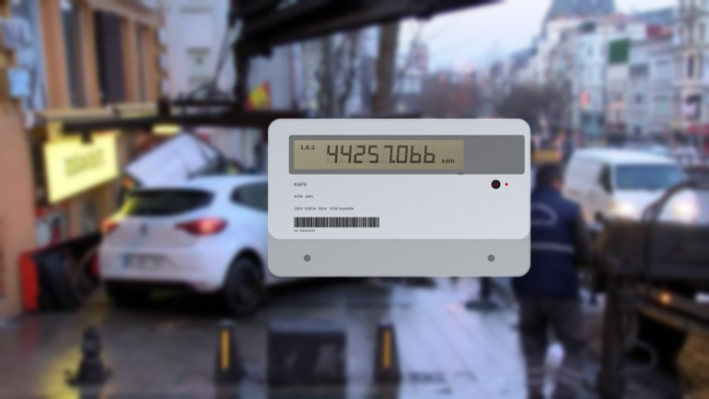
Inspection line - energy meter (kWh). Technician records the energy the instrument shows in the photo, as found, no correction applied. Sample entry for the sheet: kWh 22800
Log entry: kWh 44257.066
